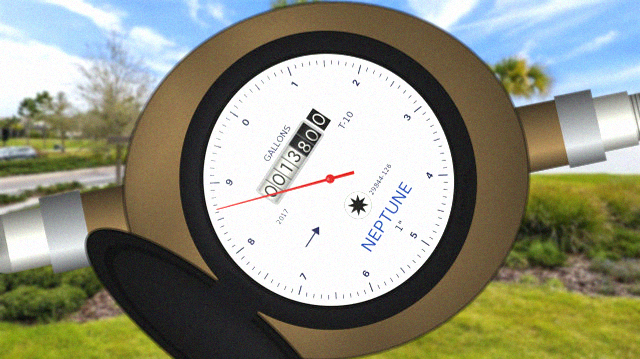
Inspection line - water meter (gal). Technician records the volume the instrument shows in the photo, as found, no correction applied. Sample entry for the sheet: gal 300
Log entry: gal 13798.6
